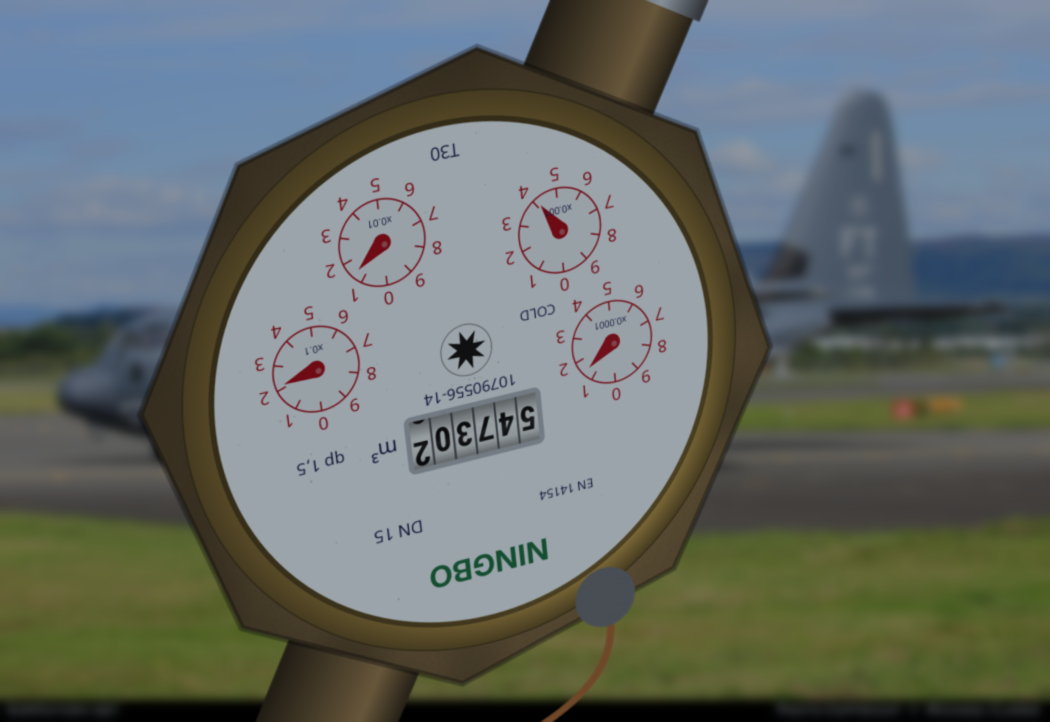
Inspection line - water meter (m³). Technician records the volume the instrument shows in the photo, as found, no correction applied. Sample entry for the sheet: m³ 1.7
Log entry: m³ 547302.2141
